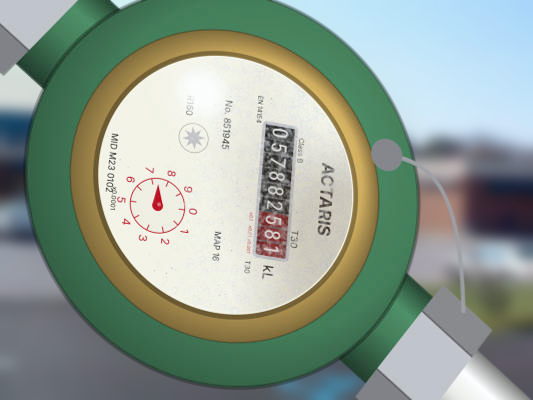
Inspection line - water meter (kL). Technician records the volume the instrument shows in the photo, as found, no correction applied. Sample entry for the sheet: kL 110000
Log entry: kL 57882.5817
